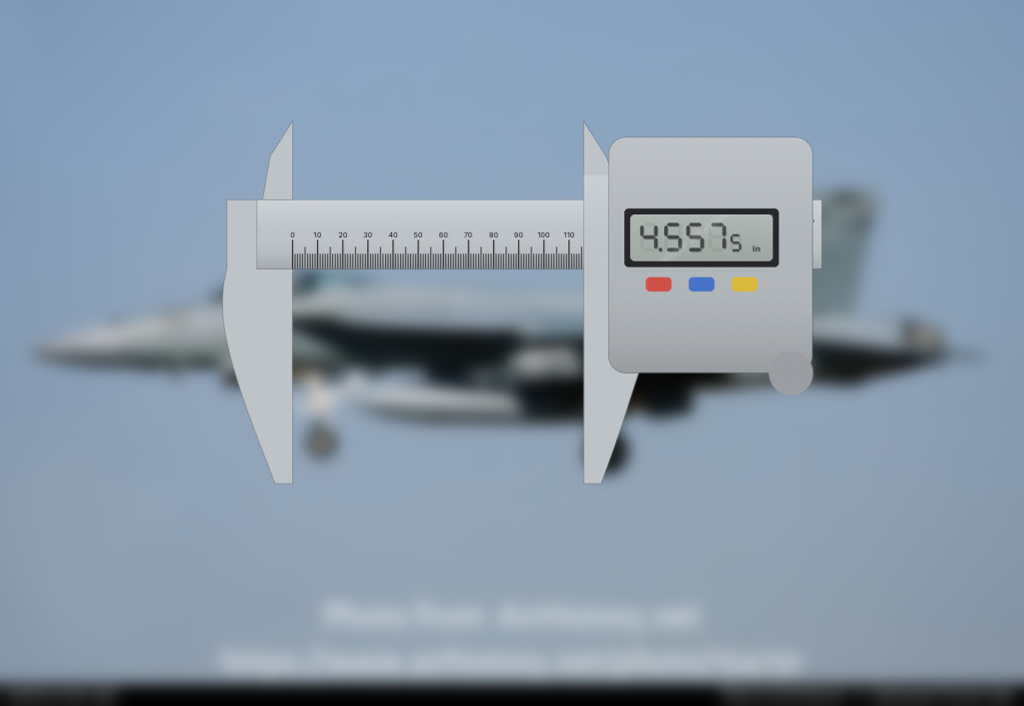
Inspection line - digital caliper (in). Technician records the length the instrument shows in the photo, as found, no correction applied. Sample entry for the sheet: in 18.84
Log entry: in 4.5575
